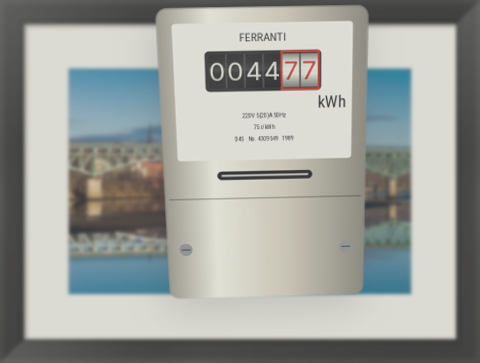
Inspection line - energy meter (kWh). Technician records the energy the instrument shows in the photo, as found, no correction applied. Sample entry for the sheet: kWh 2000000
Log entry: kWh 44.77
